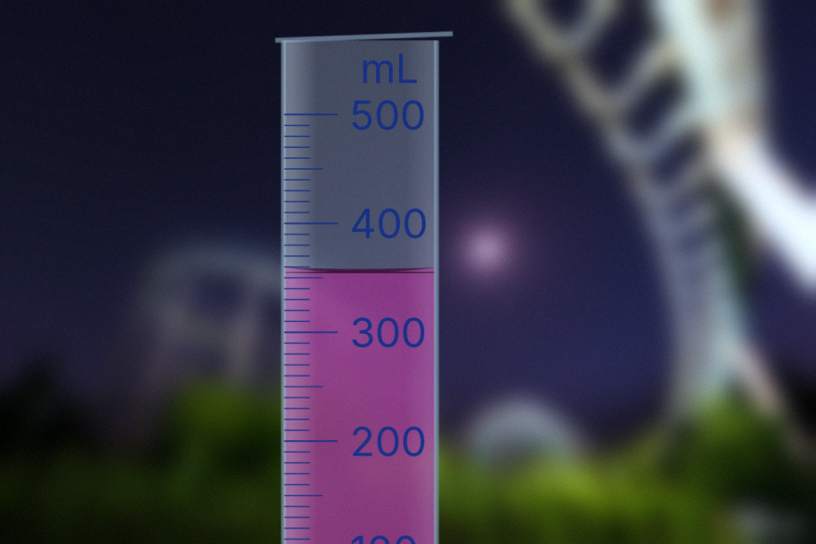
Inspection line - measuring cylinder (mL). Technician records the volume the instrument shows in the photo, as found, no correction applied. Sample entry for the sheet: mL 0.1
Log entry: mL 355
